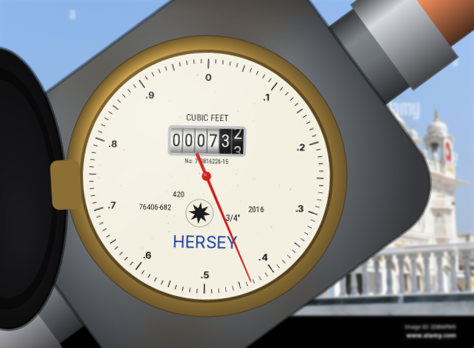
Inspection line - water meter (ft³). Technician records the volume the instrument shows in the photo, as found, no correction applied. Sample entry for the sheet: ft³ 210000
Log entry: ft³ 732.43
